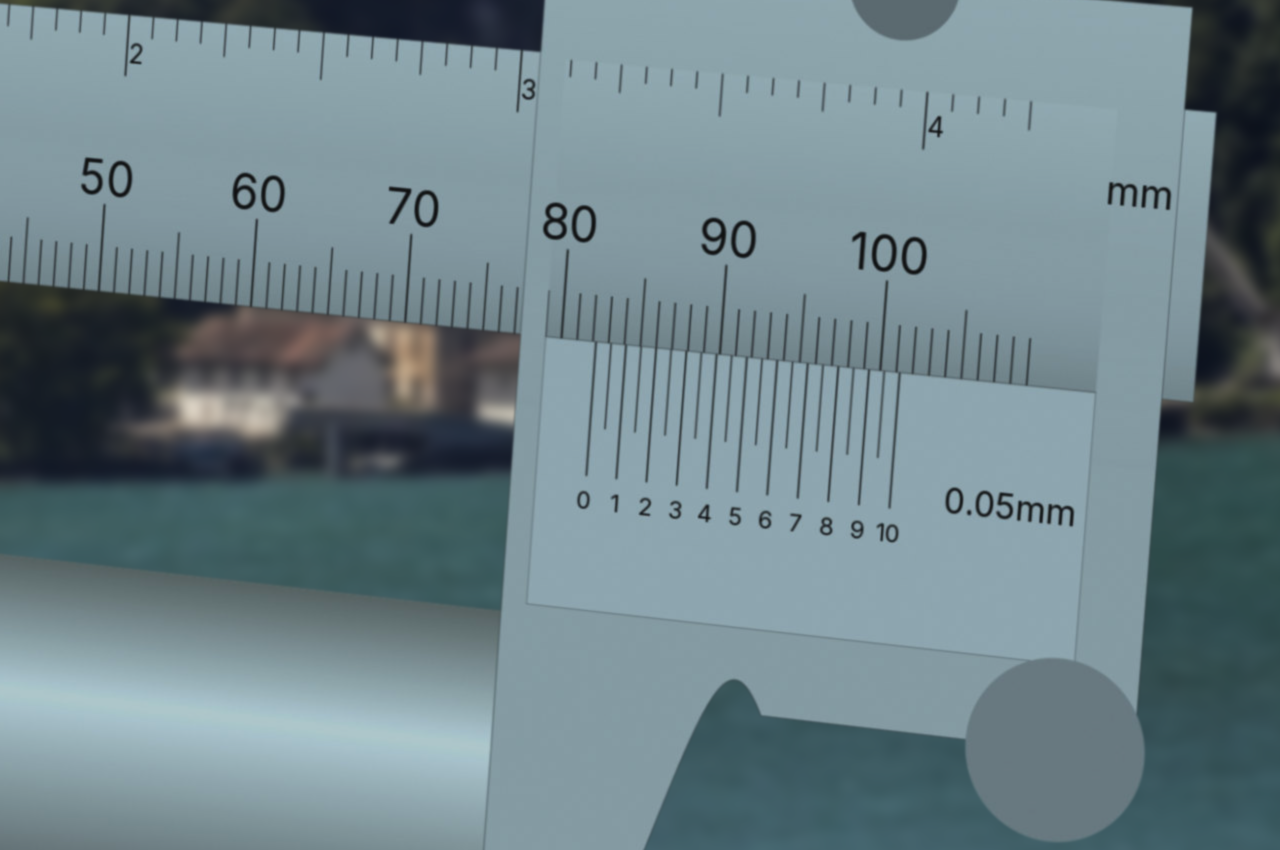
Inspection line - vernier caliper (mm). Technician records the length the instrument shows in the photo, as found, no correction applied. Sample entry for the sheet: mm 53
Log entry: mm 82.2
